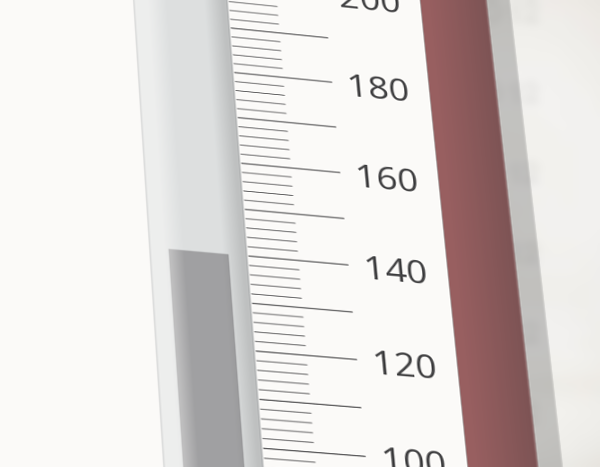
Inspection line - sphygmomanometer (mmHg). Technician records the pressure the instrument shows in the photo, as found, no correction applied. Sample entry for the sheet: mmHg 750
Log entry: mmHg 140
